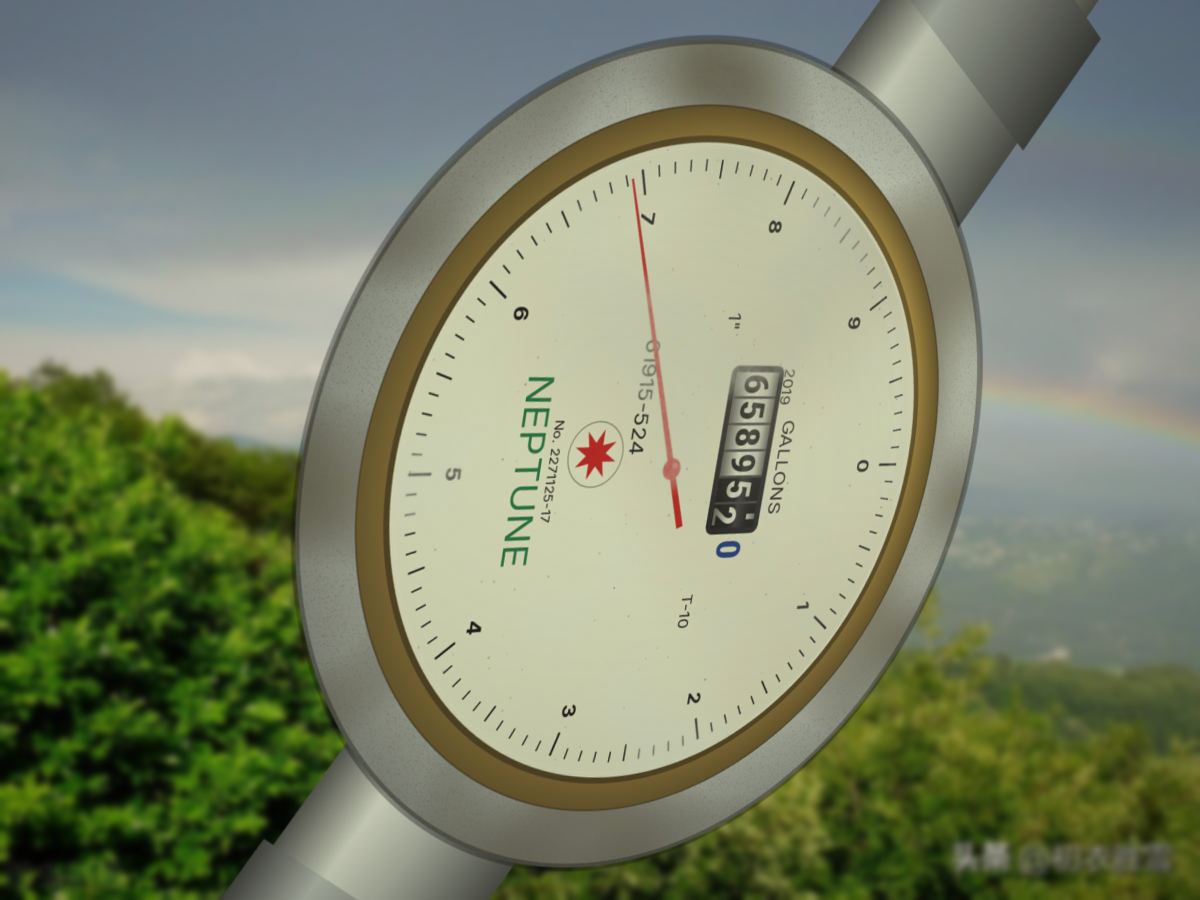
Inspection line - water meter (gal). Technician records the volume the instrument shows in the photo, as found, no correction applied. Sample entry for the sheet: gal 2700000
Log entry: gal 6589516.9
